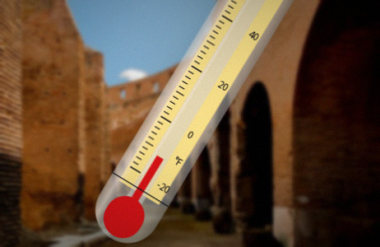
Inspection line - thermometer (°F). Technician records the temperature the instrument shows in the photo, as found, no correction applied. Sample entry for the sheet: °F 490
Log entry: °F -12
